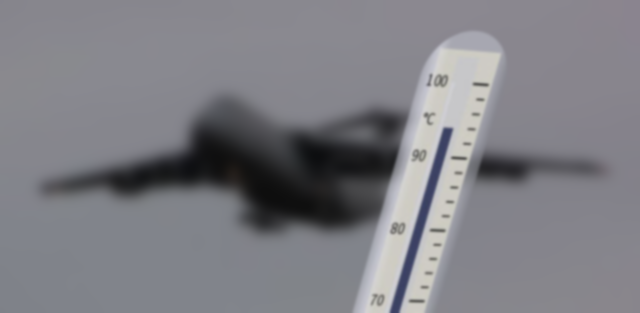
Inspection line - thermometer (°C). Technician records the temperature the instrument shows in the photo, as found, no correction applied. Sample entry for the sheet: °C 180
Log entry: °C 94
